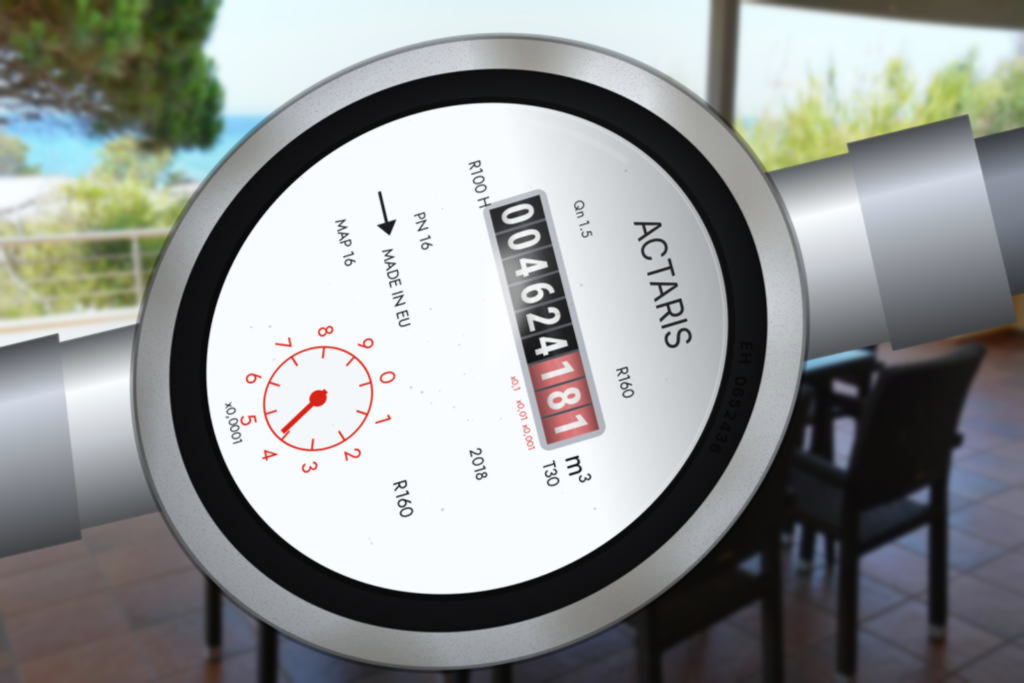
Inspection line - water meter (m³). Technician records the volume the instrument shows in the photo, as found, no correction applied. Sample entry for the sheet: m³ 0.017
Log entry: m³ 4624.1814
